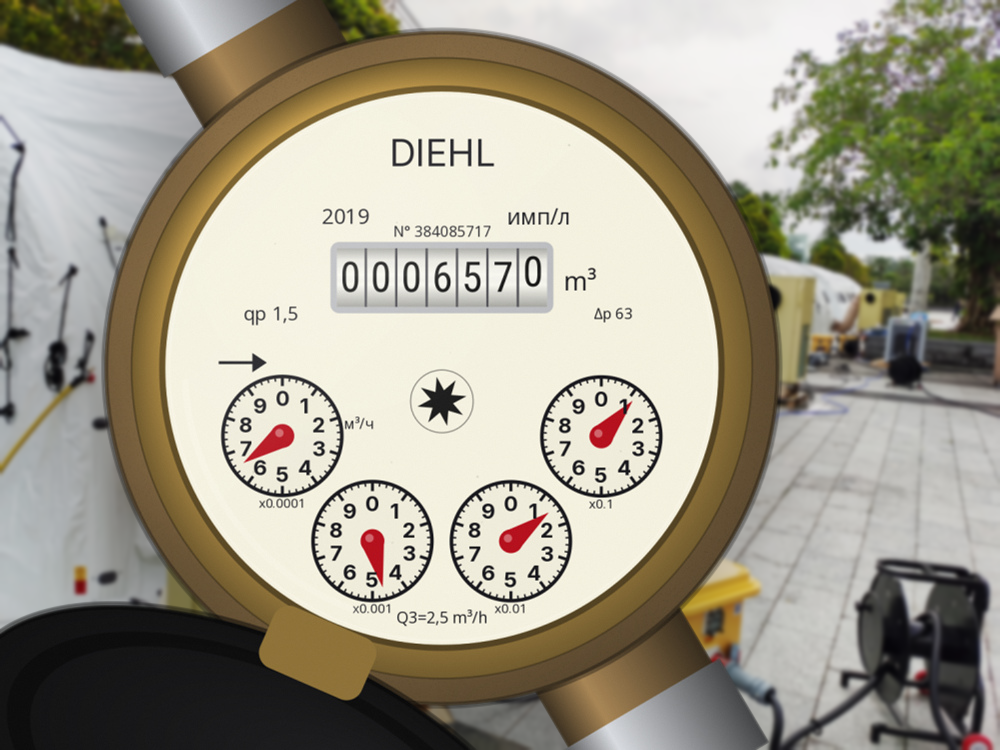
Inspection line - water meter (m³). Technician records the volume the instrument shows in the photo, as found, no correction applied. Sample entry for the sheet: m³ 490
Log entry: m³ 6570.1146
